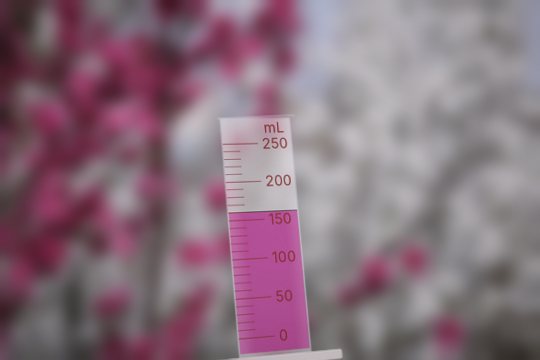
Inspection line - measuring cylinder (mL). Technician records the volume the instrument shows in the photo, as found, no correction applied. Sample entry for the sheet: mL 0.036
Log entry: mL 160
